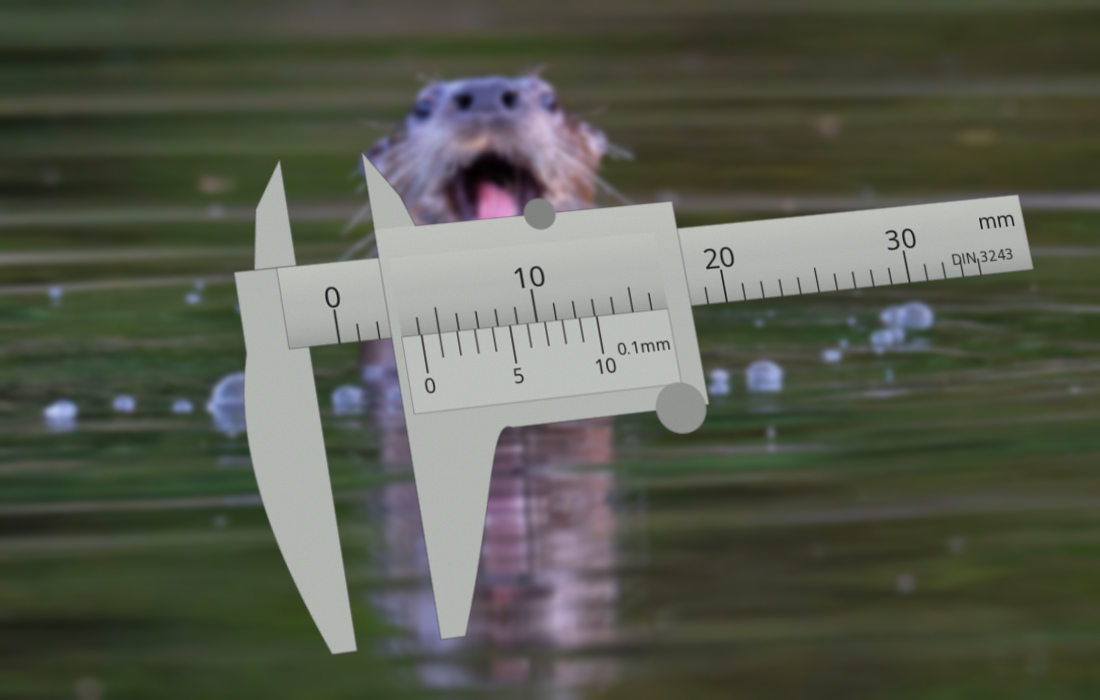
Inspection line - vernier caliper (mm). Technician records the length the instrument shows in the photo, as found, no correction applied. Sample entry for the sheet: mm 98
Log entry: mm 4.1
